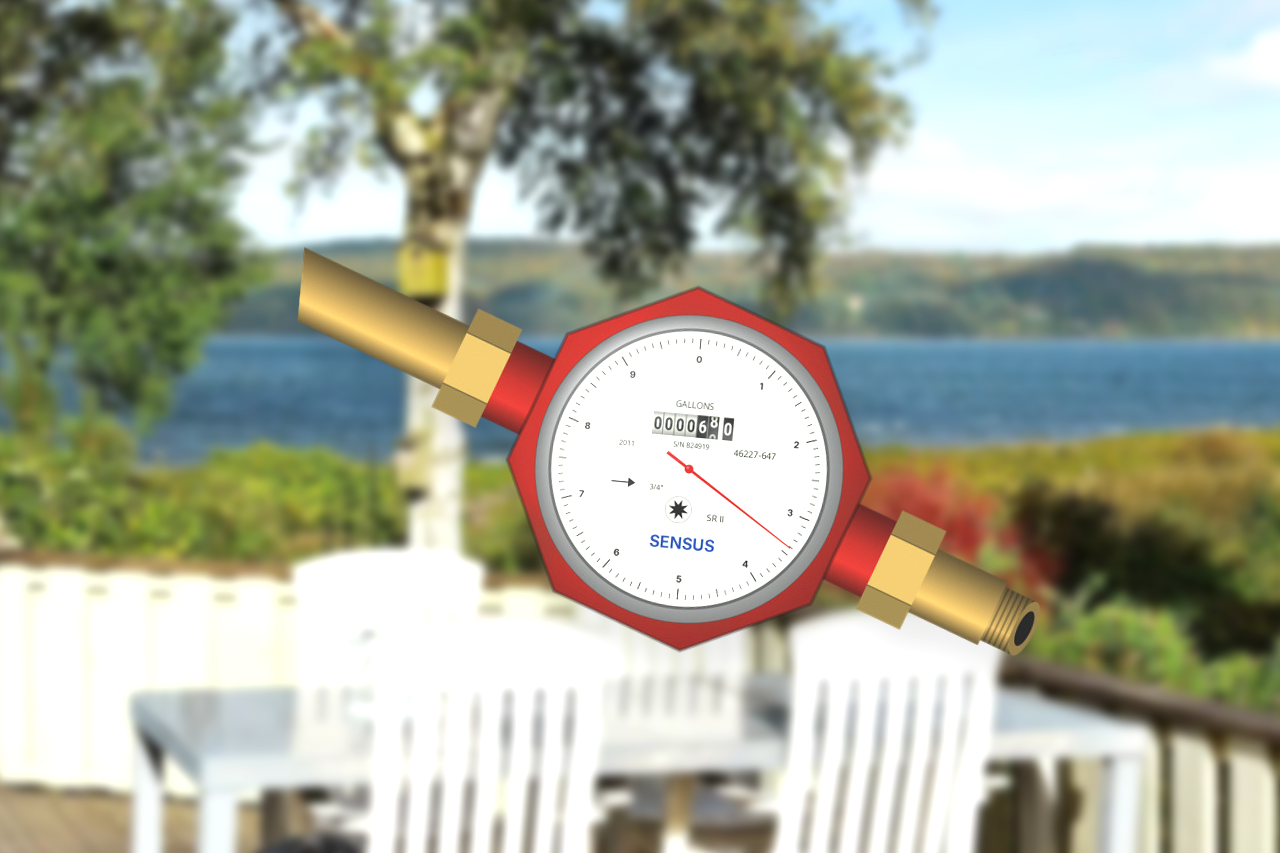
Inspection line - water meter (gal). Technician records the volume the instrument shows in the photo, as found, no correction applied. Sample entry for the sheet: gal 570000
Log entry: gal 683.4
